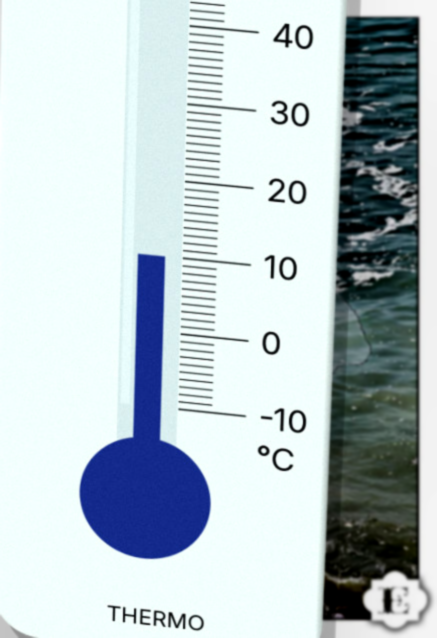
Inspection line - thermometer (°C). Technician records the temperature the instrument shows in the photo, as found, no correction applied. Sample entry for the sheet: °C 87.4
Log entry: °C 10
